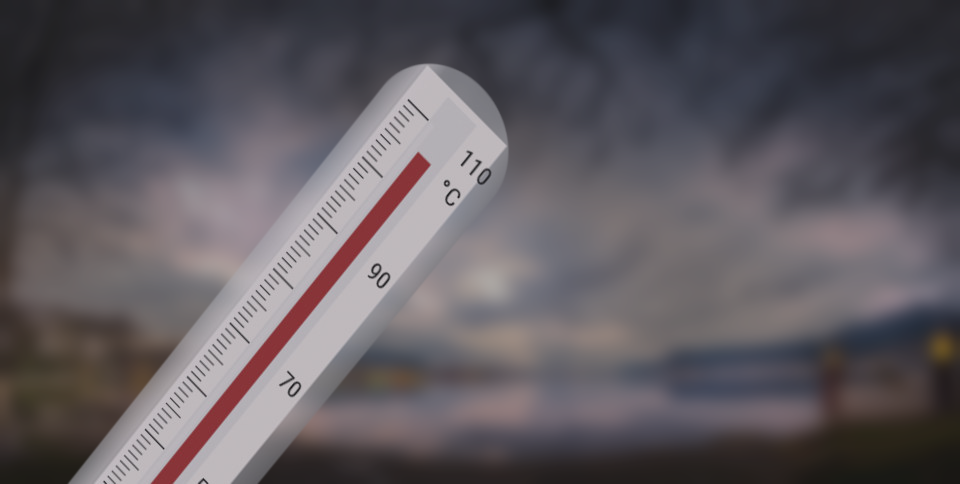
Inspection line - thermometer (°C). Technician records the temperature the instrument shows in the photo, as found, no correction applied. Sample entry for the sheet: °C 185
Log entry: °C 106
